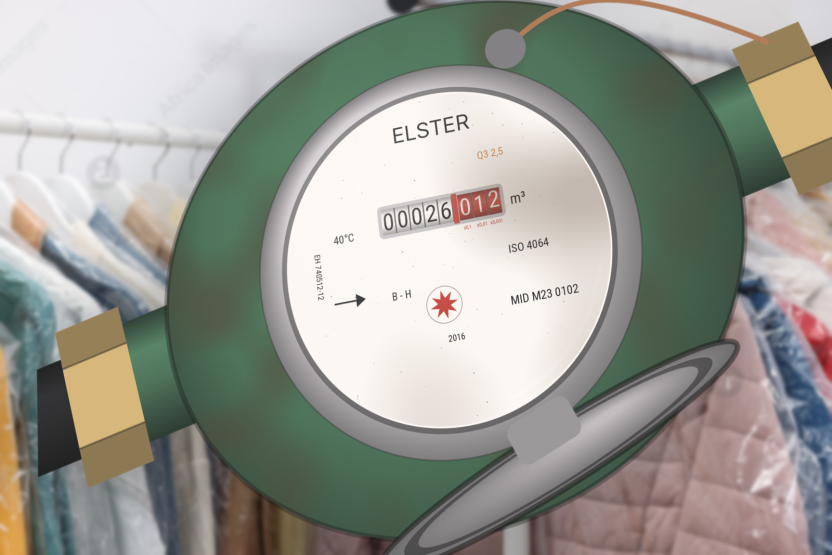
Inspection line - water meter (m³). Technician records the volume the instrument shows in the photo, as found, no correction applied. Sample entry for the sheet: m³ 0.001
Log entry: m³ 26.012
